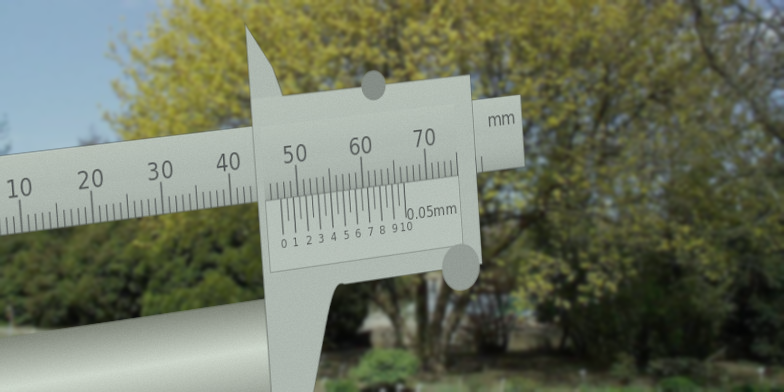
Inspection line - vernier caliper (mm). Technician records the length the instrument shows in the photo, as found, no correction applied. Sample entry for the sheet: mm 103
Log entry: mm 47.4
